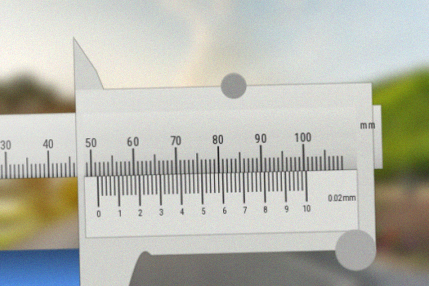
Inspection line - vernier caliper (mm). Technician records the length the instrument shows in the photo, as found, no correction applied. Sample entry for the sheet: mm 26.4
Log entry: mm 51.5
